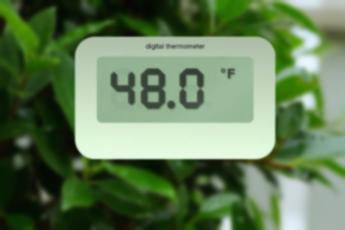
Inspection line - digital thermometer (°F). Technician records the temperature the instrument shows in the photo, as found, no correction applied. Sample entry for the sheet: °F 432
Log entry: °F 48.0
